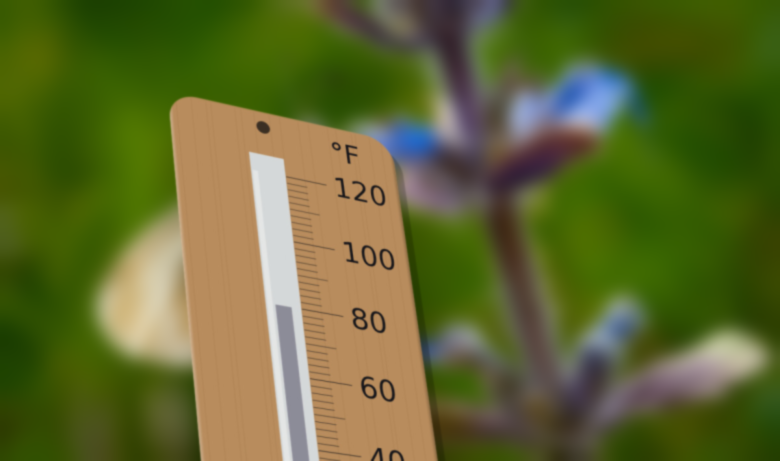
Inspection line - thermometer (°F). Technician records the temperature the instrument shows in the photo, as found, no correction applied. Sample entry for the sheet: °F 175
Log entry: °F 80
